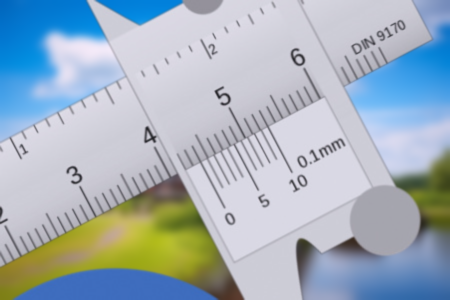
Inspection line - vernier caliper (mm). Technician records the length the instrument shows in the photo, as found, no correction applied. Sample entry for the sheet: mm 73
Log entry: mm 44.0
